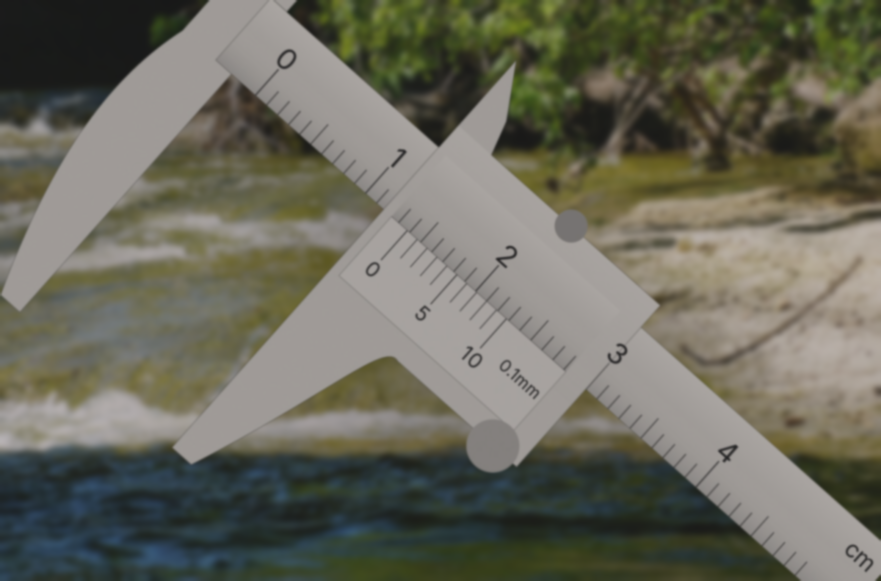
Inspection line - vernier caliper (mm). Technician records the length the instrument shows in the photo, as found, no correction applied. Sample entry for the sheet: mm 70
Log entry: mm 13.8
